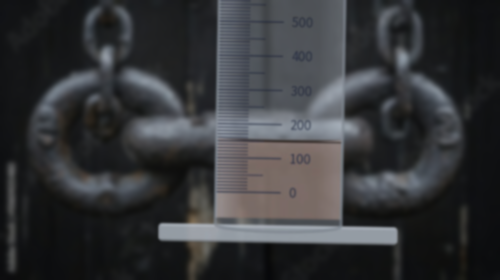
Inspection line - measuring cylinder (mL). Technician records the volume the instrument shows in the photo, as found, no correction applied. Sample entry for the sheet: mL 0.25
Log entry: mL 150
